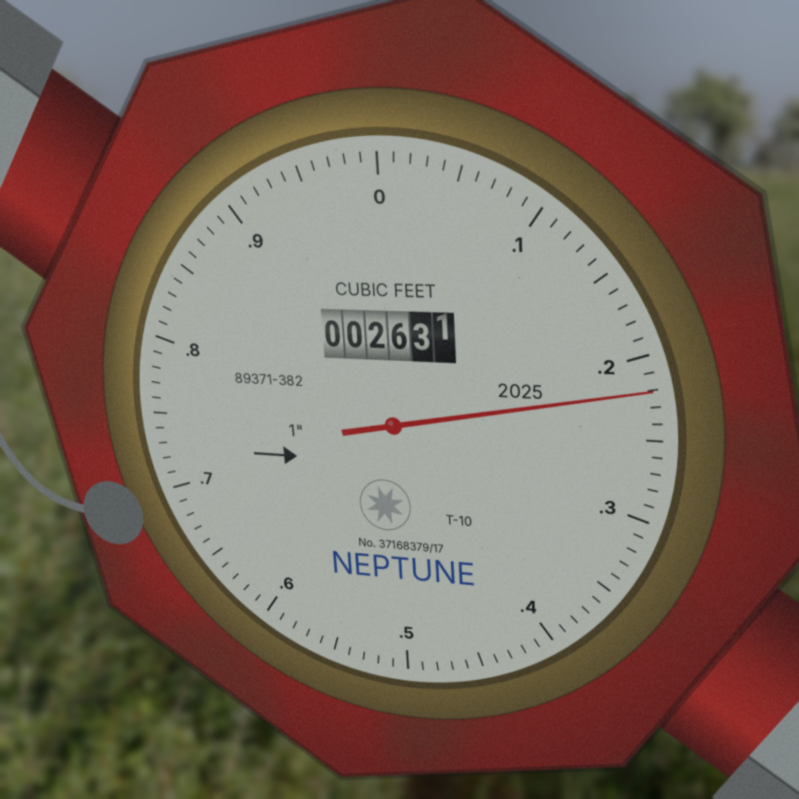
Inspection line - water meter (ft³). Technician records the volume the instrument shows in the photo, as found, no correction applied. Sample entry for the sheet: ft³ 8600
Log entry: ft³ 2631.22
